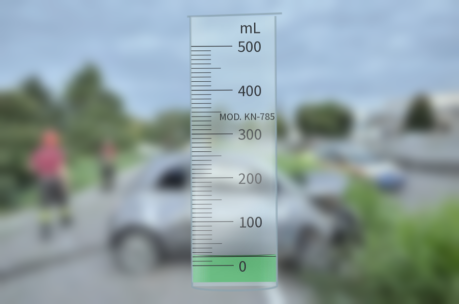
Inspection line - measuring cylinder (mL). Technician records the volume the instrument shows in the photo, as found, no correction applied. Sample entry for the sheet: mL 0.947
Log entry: mL 20
